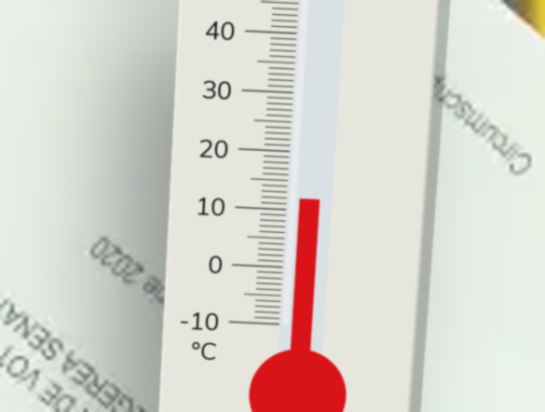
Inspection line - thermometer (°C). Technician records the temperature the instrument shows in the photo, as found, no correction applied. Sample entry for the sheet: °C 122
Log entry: °C 12
